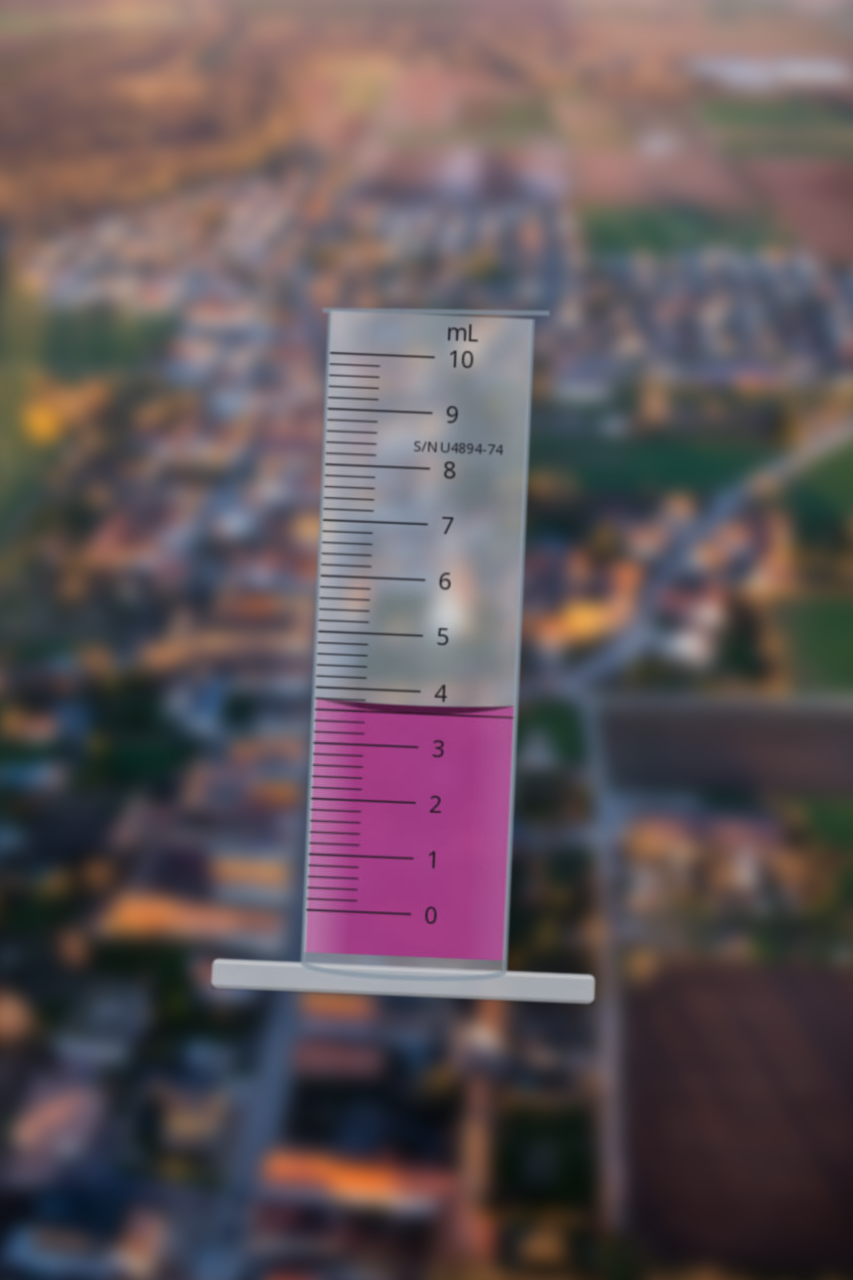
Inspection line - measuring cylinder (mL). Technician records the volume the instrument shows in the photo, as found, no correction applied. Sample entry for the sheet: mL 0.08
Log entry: mL 3.6
